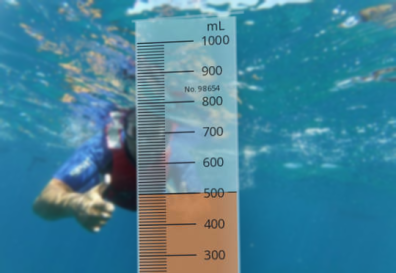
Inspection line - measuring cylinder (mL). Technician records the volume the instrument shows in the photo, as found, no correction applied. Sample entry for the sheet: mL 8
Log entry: mL 500
